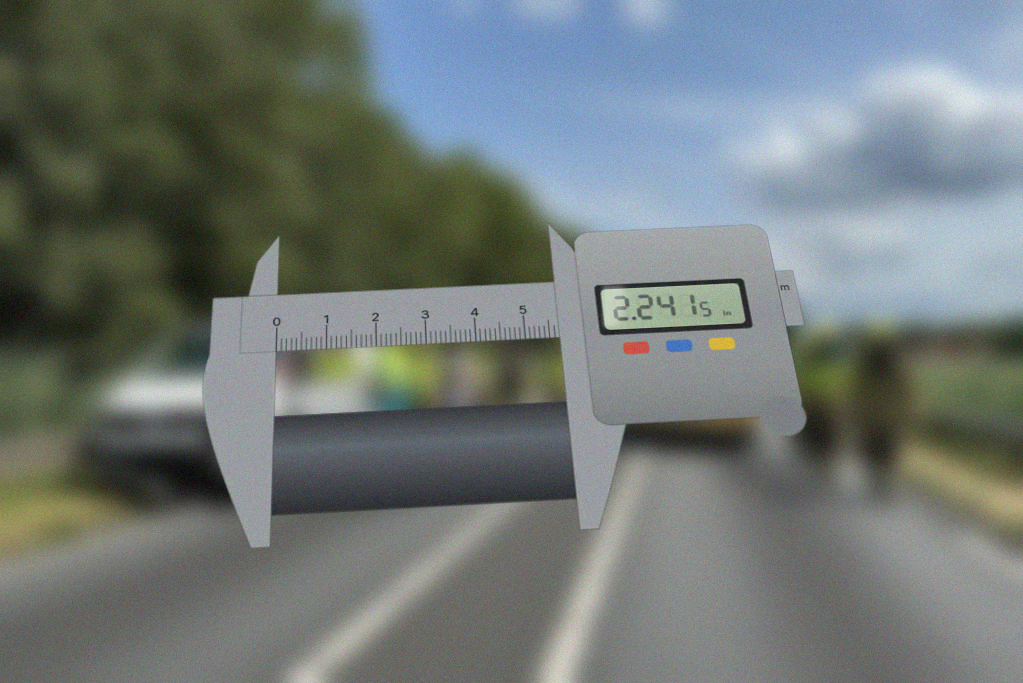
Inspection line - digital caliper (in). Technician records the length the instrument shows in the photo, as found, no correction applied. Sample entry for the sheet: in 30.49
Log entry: in 2.2415
